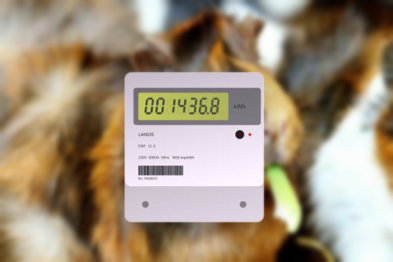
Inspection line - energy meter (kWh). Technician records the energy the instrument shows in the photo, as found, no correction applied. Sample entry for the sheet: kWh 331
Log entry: kWh 1436.8
